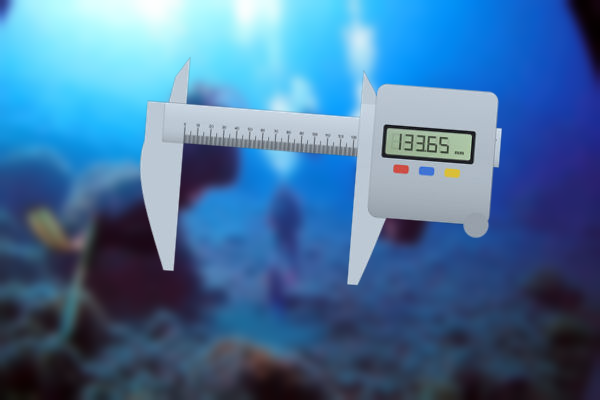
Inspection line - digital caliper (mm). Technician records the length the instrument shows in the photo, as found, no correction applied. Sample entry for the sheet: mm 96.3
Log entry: mm 133.65
